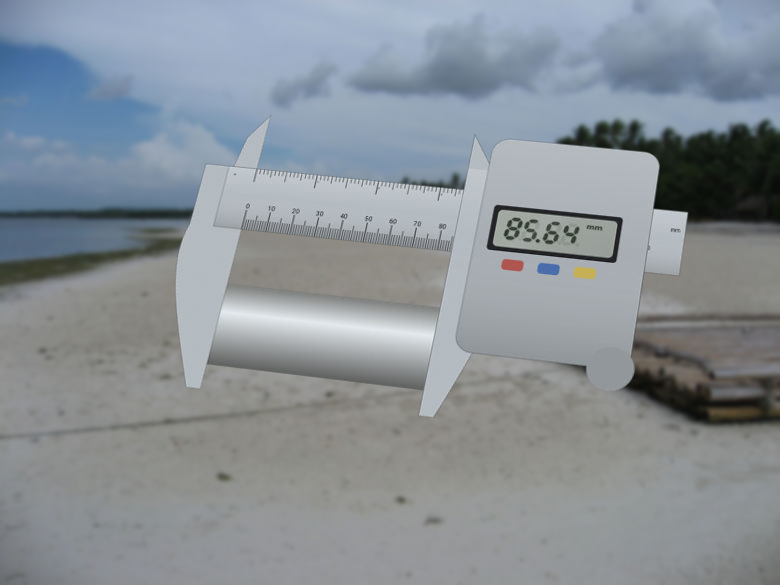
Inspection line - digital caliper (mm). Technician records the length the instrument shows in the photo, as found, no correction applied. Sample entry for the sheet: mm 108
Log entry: mm 85.64
